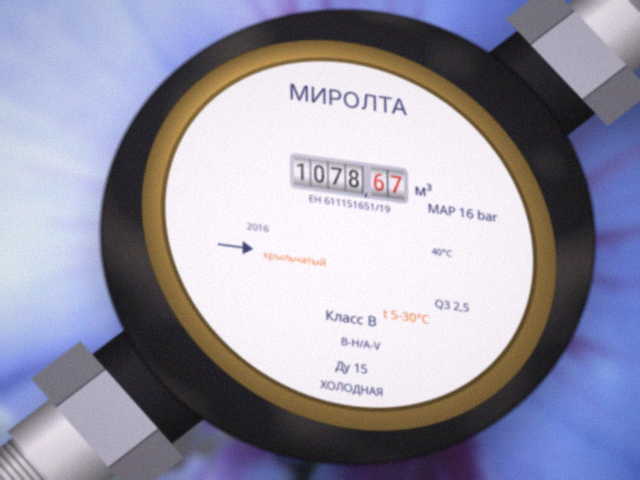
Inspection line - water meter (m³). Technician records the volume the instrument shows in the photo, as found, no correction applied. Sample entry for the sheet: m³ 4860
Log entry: m³ 1078.67
